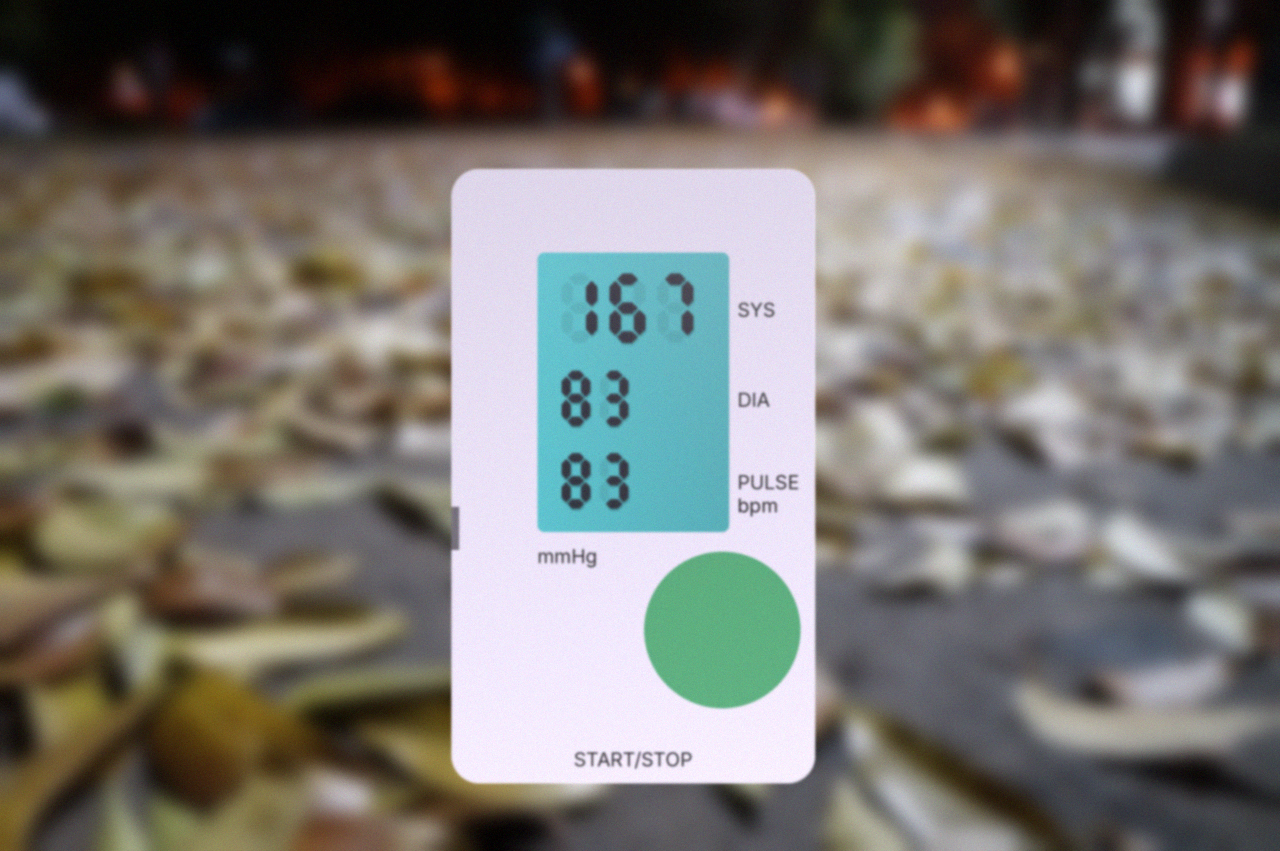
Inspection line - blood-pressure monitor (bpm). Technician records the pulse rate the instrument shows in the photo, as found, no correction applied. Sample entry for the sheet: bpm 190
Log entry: bpm 83
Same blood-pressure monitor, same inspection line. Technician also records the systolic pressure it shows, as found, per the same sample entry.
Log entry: mmHg 167
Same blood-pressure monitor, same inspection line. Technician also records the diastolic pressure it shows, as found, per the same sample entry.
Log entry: mmHg 83
